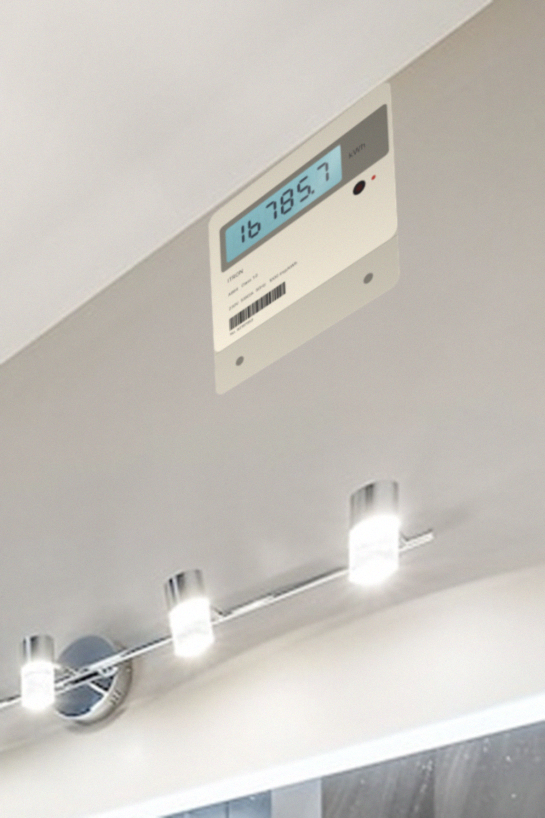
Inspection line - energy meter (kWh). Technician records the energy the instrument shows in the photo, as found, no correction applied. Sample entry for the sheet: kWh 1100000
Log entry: kWh 16785.7
